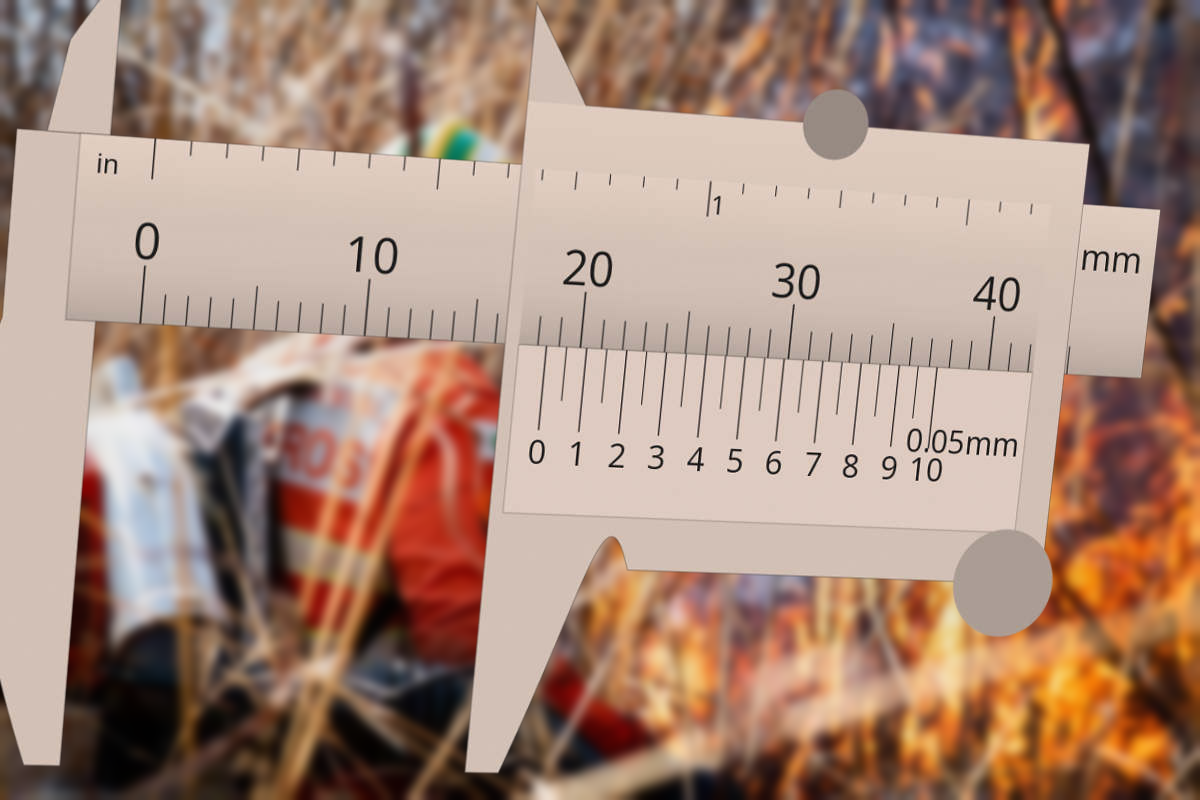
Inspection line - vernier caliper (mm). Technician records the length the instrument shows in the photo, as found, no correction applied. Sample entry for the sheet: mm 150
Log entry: mm 18.4
